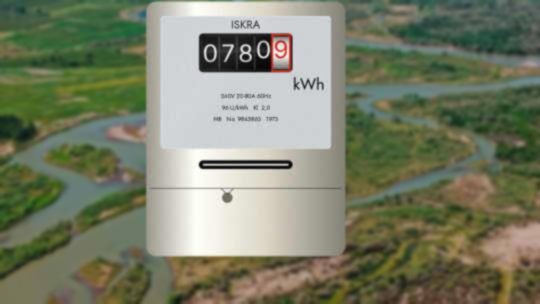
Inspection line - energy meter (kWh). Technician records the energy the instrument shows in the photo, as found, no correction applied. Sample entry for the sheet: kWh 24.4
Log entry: kWh 780.9
